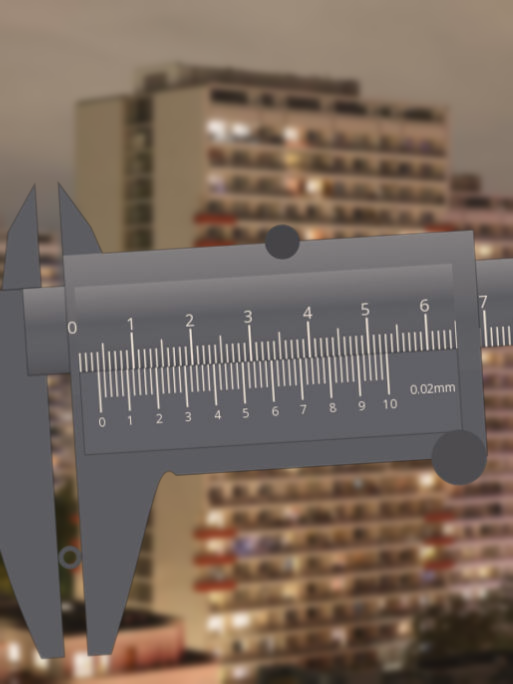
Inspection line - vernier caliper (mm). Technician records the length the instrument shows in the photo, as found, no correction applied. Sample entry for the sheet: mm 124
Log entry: mm 4.0
